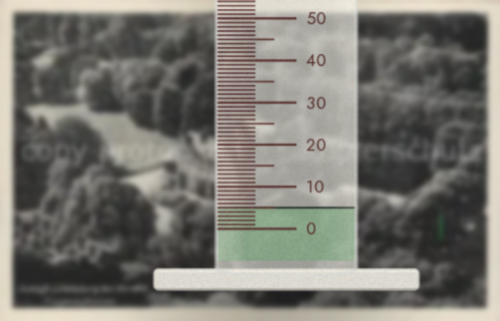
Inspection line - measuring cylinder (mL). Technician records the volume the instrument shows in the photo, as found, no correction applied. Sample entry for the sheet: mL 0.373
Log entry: mL 5
